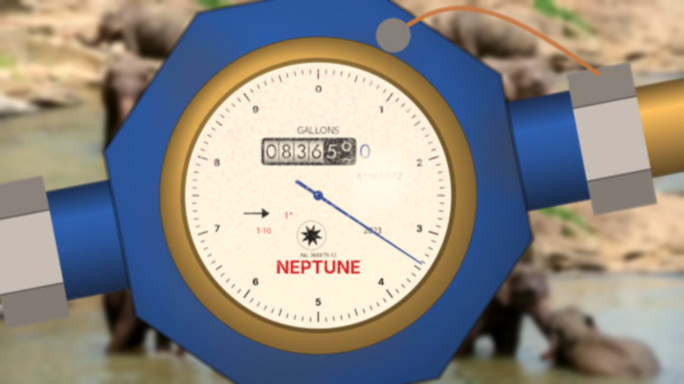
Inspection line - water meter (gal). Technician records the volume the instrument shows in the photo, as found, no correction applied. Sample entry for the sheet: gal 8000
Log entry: gal 836563.4
